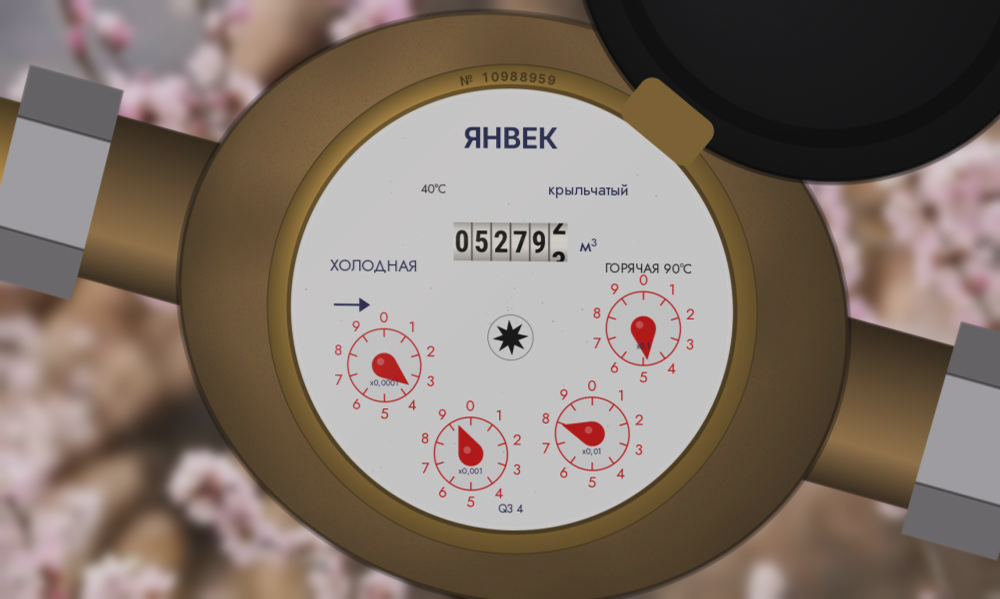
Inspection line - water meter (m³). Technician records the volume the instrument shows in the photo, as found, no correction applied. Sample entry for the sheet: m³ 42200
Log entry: m³ 52792.4793
